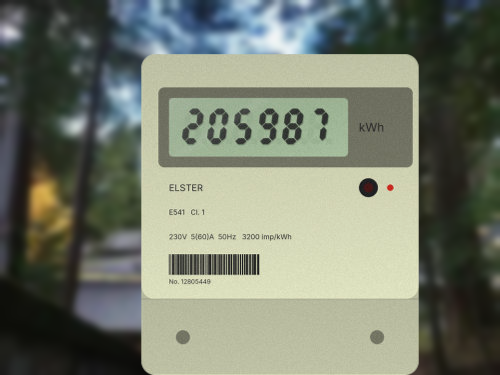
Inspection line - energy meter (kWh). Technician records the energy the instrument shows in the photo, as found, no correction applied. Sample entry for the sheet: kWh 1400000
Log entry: kWh 205987
